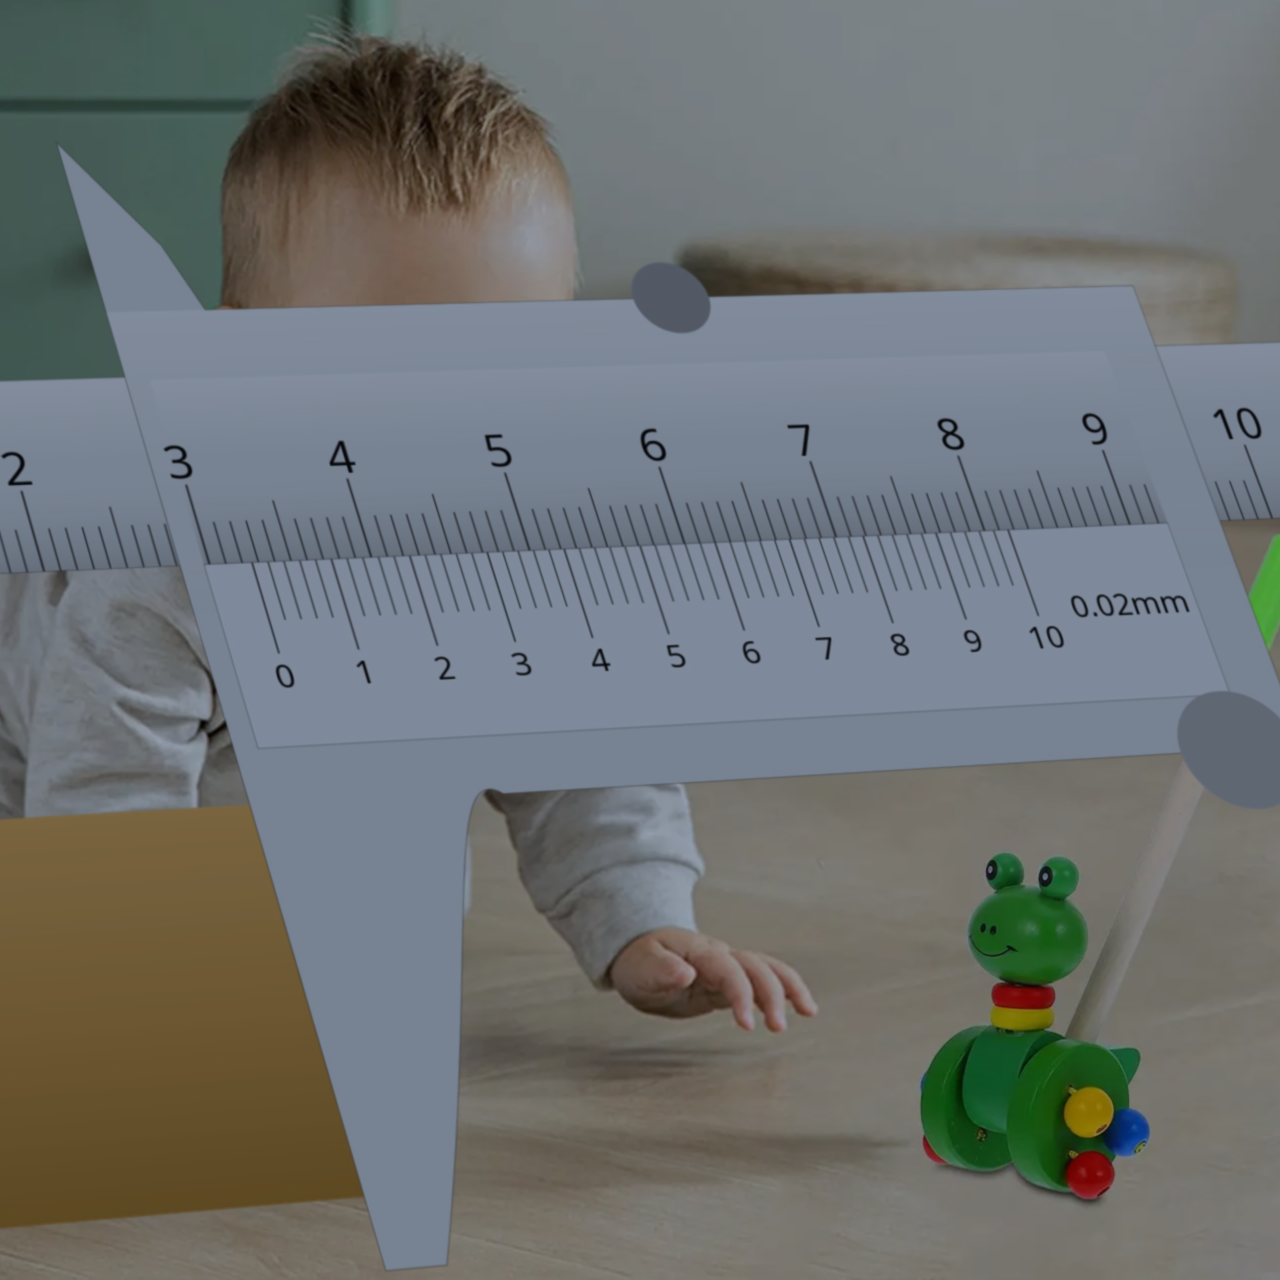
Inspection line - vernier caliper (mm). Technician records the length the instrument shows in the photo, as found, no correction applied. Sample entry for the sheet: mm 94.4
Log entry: mm 32.6
